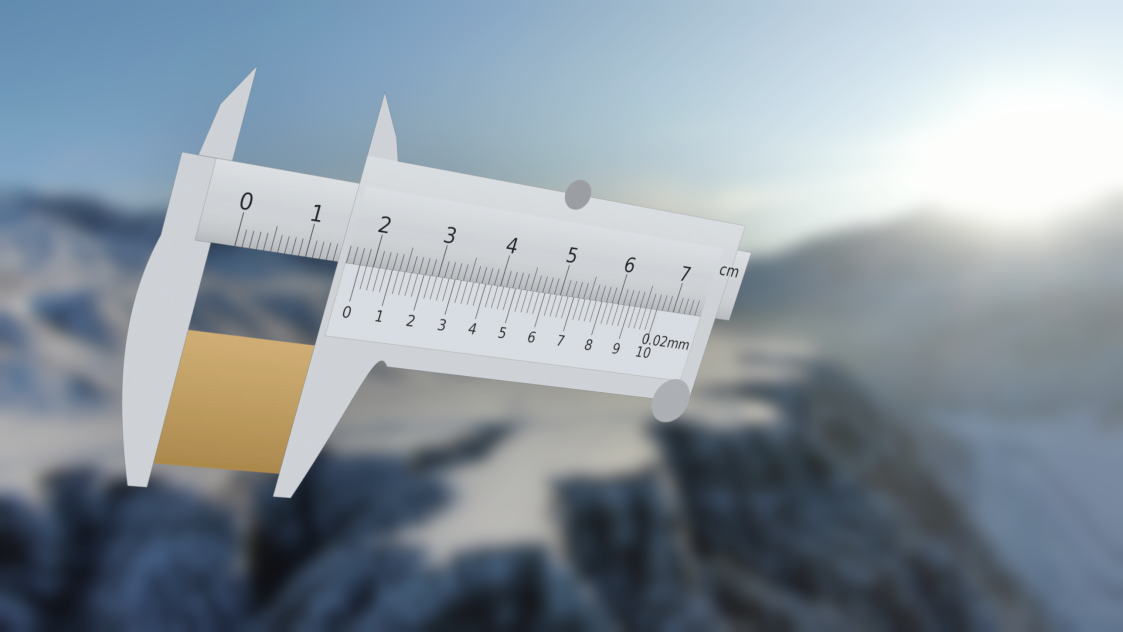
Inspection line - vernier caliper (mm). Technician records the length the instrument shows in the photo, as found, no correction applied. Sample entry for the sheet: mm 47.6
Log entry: mm 18.0
